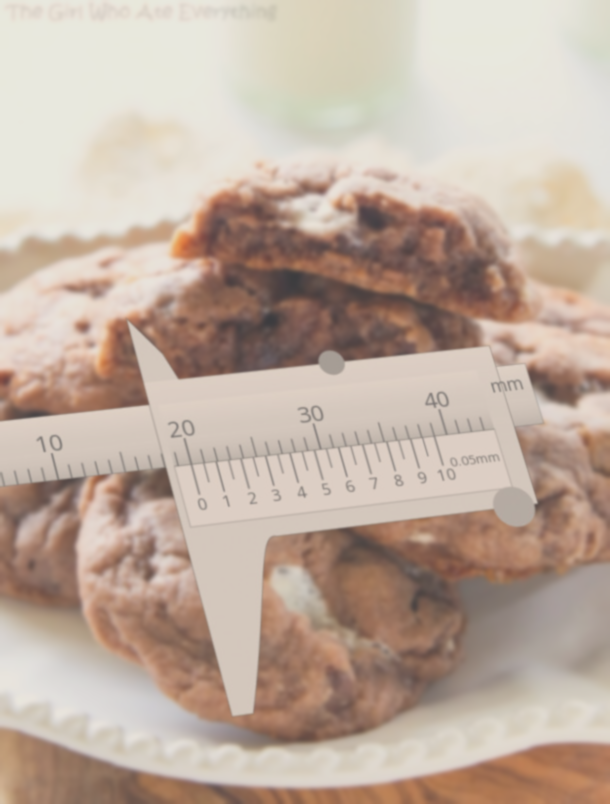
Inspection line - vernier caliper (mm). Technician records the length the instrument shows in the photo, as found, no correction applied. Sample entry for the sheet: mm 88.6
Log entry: mm 20.0
